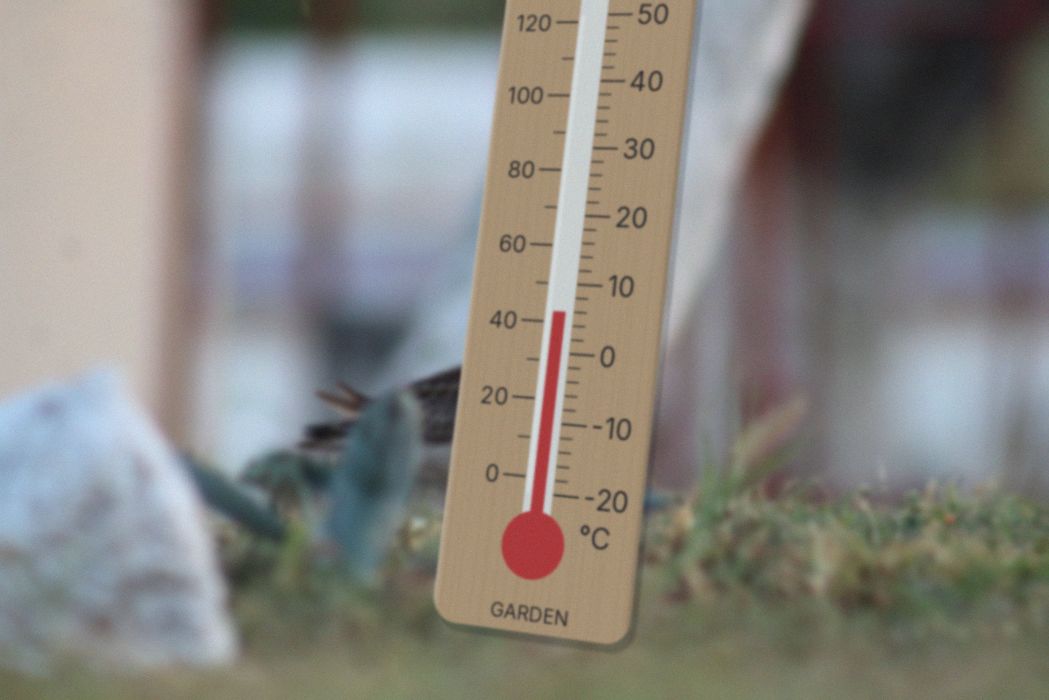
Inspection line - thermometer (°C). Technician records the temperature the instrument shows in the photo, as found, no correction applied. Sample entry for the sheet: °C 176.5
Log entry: °C 6
